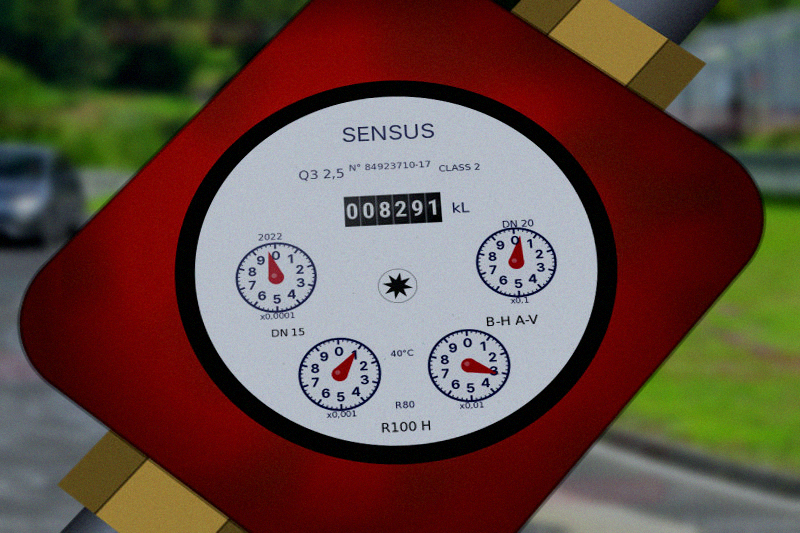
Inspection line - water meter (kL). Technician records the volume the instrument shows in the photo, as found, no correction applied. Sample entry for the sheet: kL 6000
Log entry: kL 8291.0309
